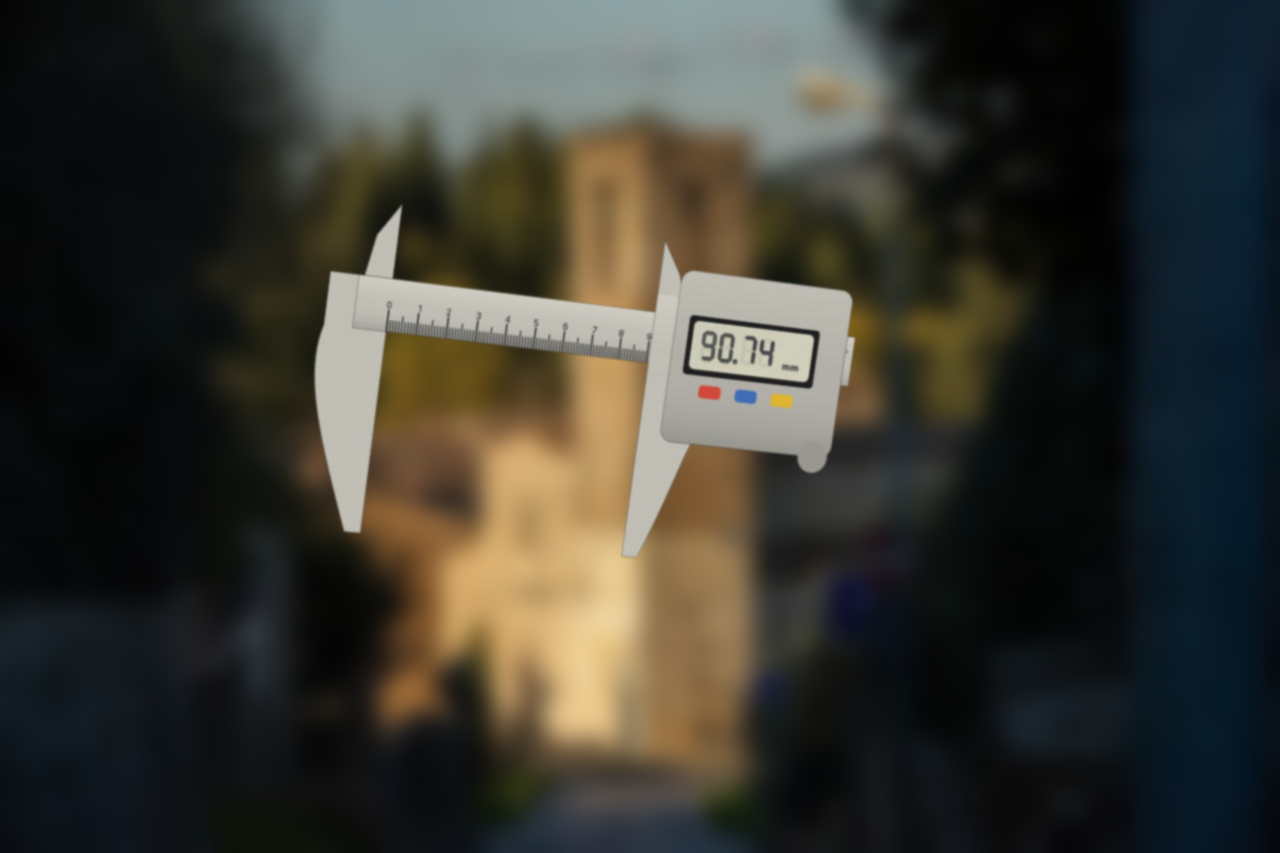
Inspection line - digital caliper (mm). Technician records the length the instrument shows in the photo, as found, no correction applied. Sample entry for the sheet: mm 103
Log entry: mm 90.74
